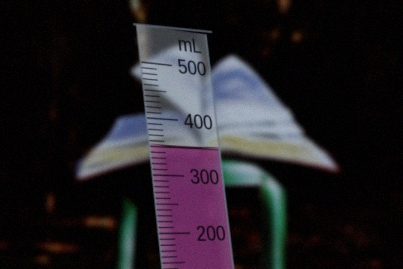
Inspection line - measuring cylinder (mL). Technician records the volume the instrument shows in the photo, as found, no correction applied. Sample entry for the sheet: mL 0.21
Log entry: mL 350
